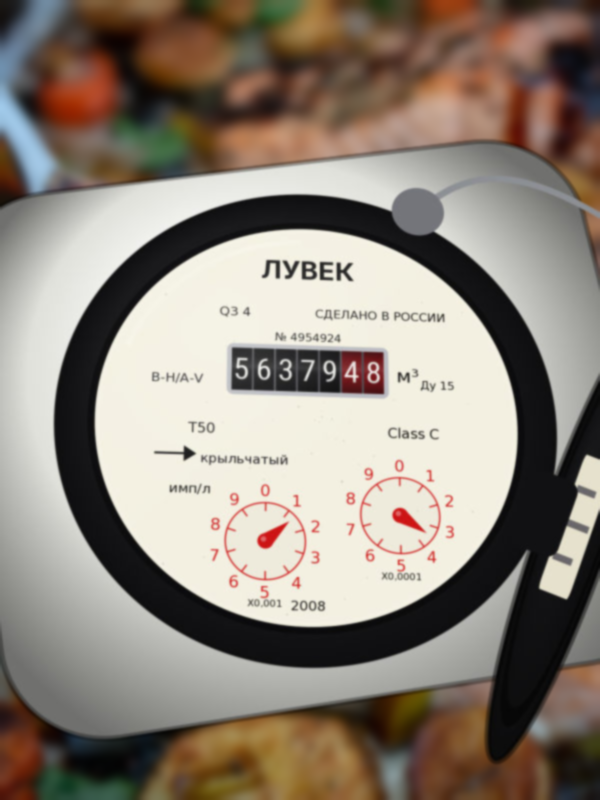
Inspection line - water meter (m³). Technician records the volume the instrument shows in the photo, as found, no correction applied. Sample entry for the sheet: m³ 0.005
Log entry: m³ 56379.4813
